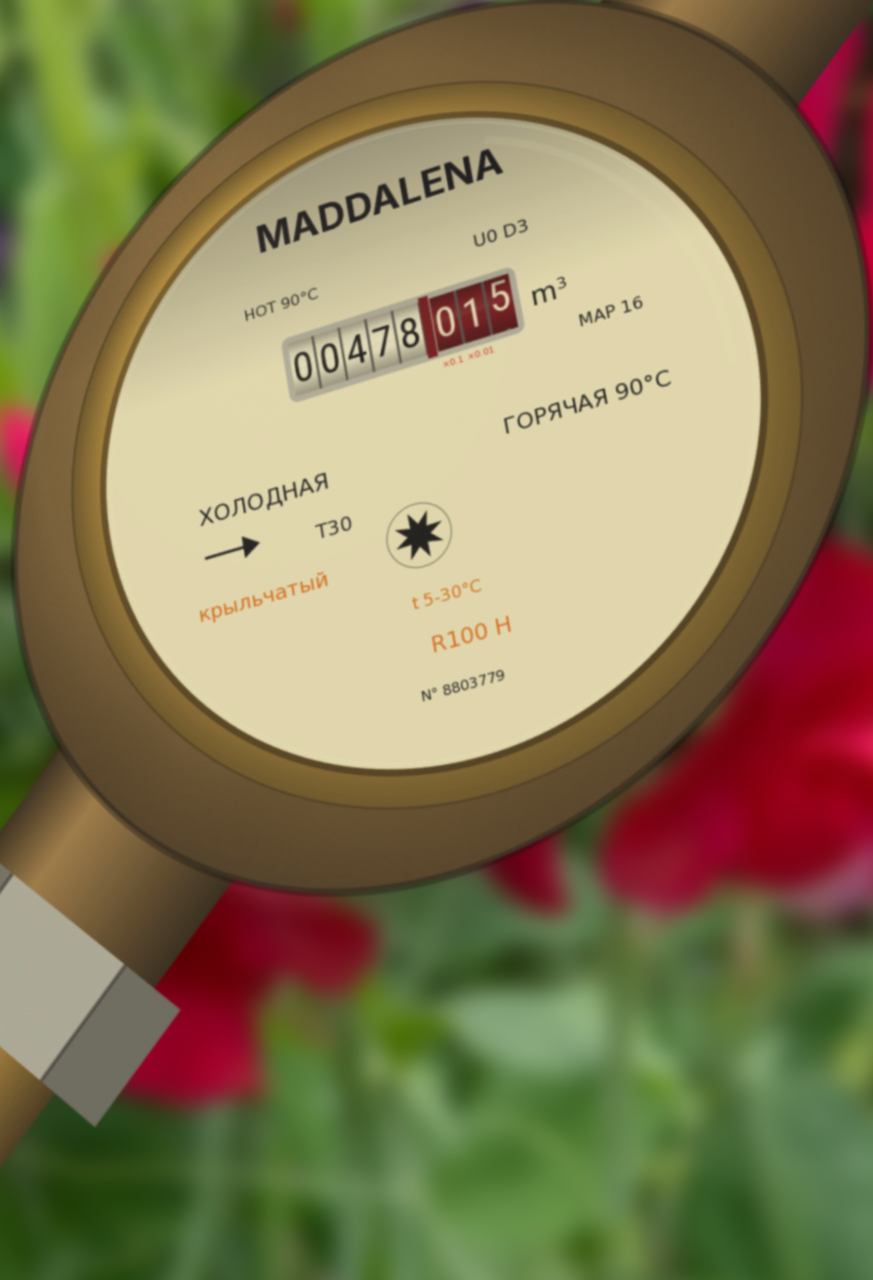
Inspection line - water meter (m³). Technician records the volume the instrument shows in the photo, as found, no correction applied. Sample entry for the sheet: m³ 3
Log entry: m³ 478.015
